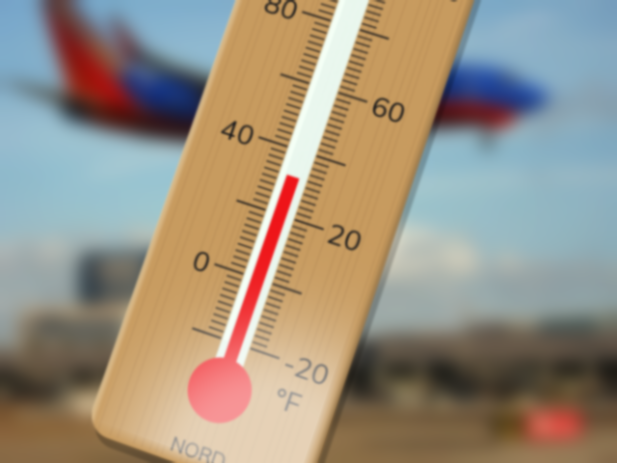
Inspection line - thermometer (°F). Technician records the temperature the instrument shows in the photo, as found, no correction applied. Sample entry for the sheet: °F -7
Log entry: °F 32
